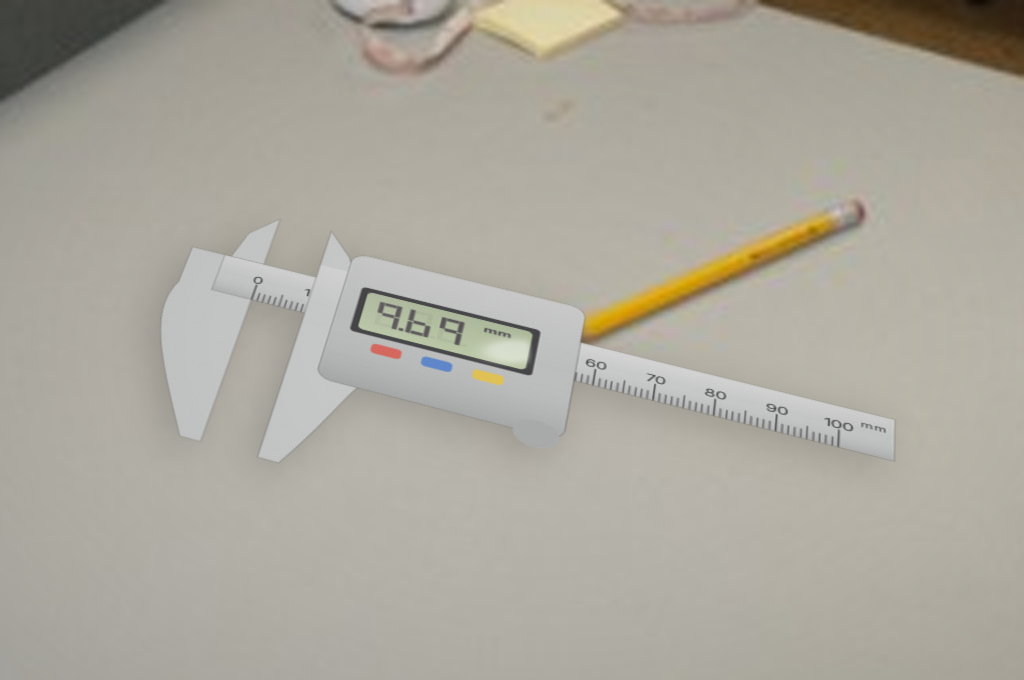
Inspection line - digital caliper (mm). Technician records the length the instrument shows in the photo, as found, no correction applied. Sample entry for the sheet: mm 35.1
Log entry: mm 9.69
